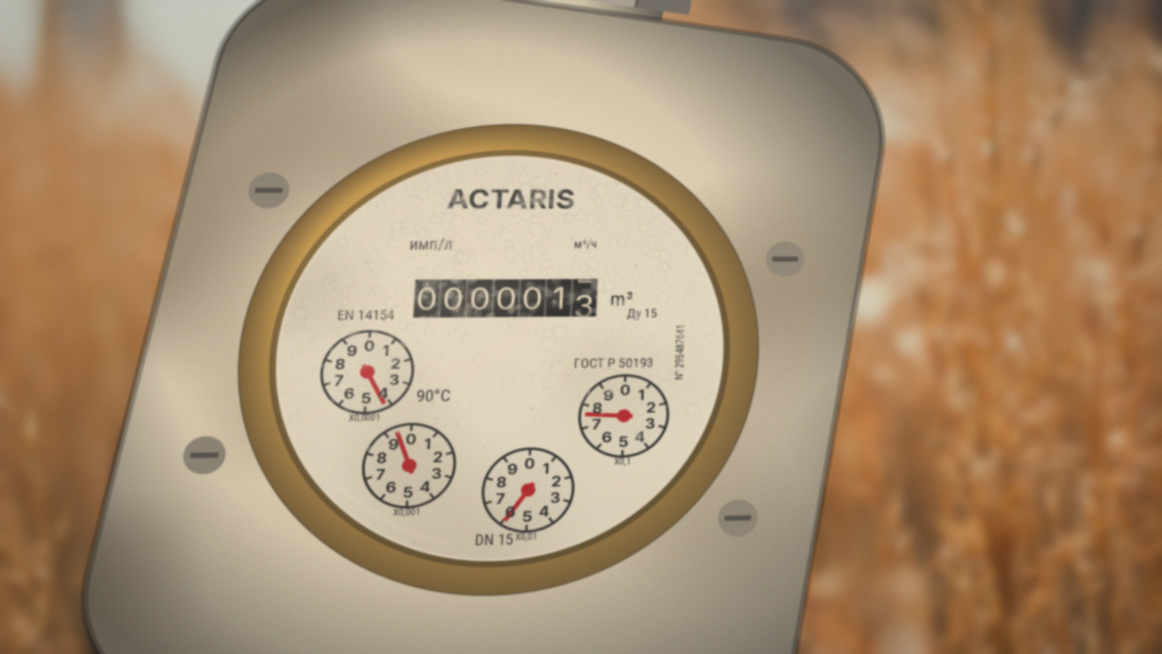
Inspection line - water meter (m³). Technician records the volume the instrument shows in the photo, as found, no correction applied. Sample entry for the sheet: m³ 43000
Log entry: m³ 12.7594
